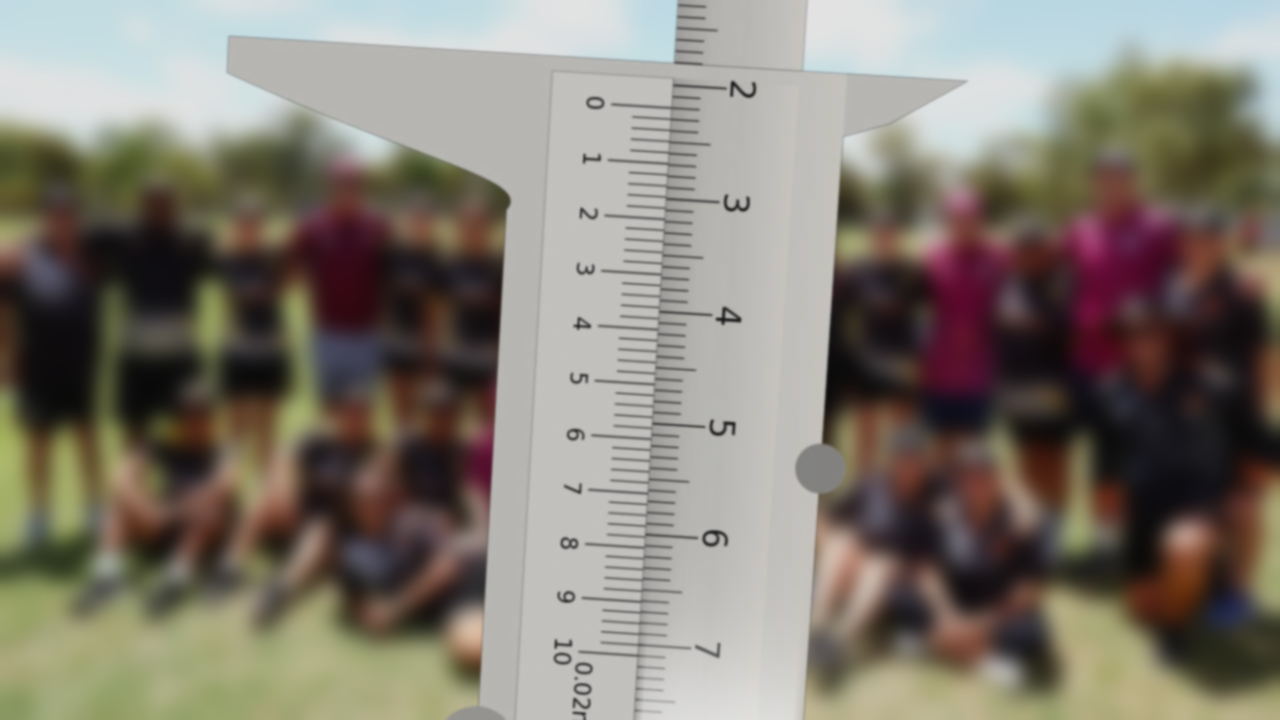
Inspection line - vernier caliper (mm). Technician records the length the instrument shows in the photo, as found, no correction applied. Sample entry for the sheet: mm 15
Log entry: mm 22.0
